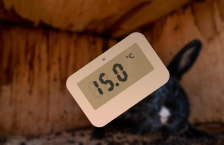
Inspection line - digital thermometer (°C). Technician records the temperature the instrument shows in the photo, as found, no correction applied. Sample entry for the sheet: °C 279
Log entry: °C 15.0
